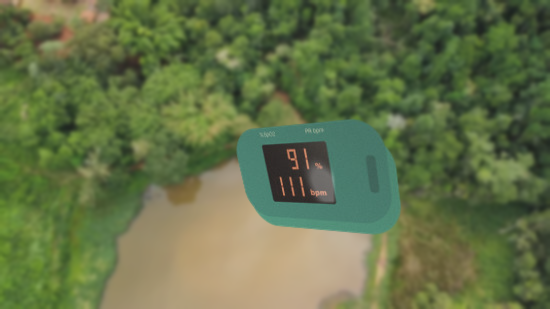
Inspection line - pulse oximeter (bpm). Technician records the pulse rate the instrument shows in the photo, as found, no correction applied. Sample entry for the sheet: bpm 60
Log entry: bpm 111
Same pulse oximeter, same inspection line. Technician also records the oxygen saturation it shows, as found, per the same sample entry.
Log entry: % 91
